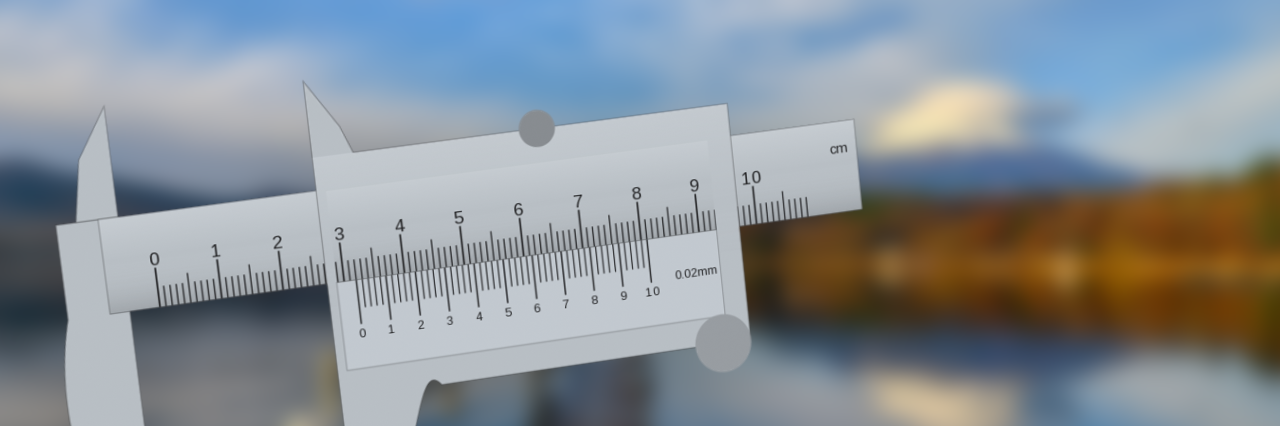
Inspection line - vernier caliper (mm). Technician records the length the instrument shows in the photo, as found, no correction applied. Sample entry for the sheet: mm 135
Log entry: mm 32.0
